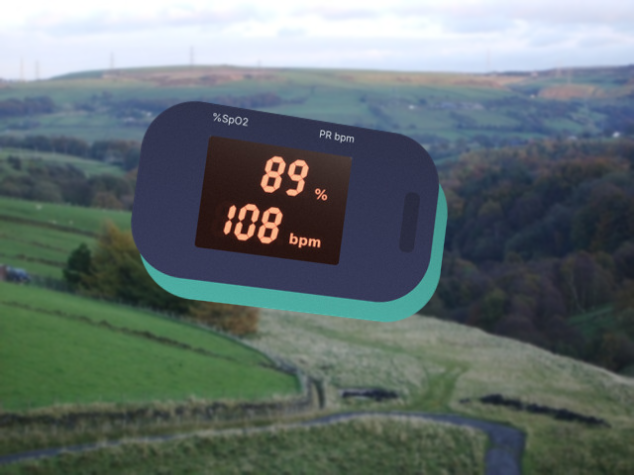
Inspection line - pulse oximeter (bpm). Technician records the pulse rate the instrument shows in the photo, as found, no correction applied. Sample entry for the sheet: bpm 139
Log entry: bpm 108
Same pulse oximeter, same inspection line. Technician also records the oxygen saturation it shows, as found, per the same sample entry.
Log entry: % 89
